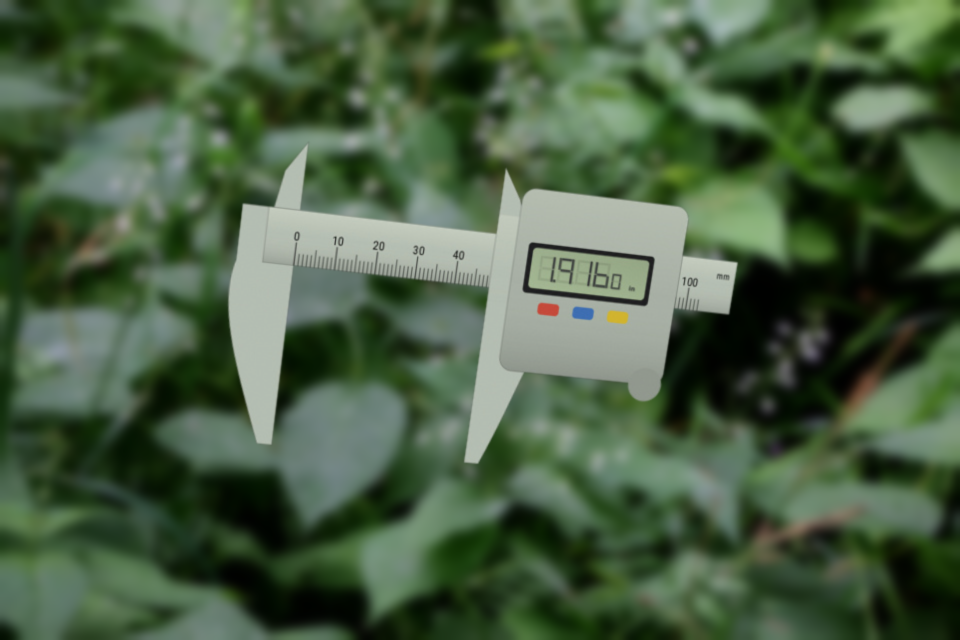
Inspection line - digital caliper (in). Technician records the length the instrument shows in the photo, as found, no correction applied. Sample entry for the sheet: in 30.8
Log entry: in 1.9160
